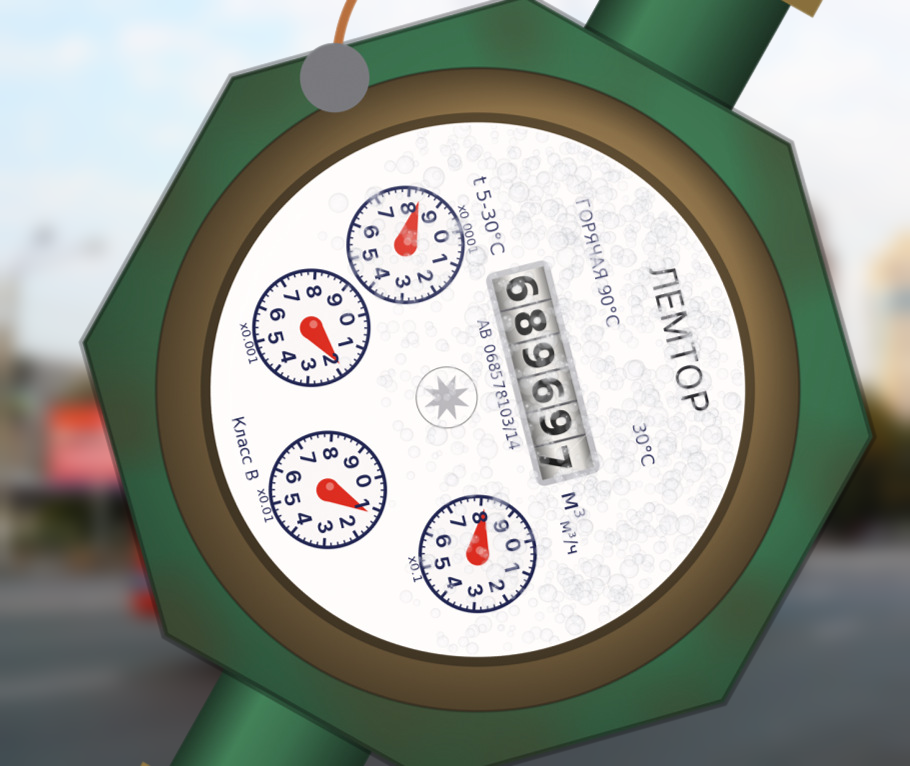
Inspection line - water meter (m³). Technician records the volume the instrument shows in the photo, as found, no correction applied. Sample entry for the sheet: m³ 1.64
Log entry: m³ 689696.8118
